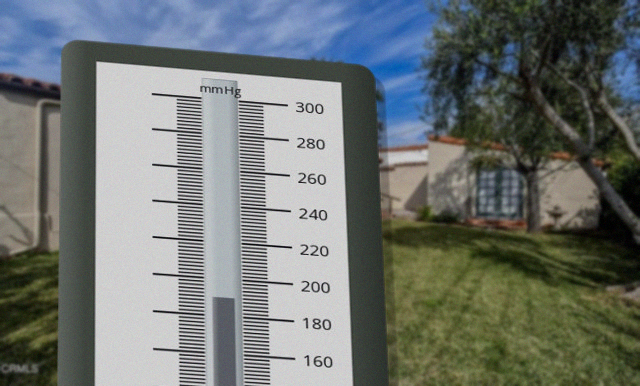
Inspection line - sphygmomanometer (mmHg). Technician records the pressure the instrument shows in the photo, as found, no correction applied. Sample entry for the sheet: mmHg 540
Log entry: mmHg 190
